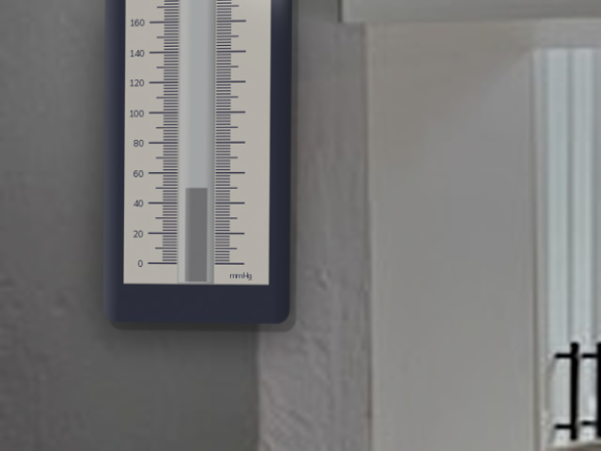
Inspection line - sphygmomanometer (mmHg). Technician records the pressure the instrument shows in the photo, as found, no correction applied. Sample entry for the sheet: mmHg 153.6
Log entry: mmHg 50
